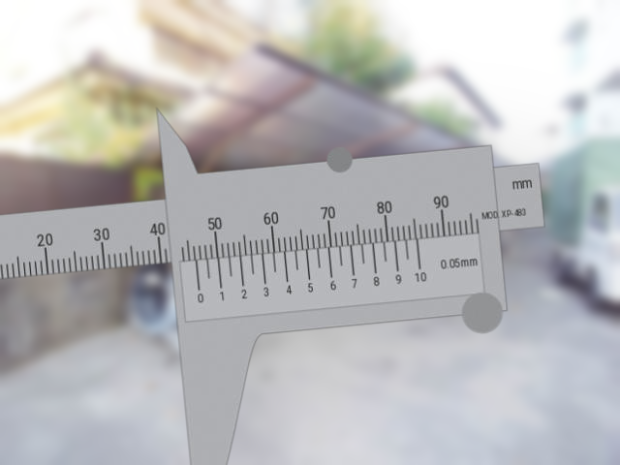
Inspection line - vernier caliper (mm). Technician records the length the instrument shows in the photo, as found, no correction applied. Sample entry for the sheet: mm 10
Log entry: mm 46.2
